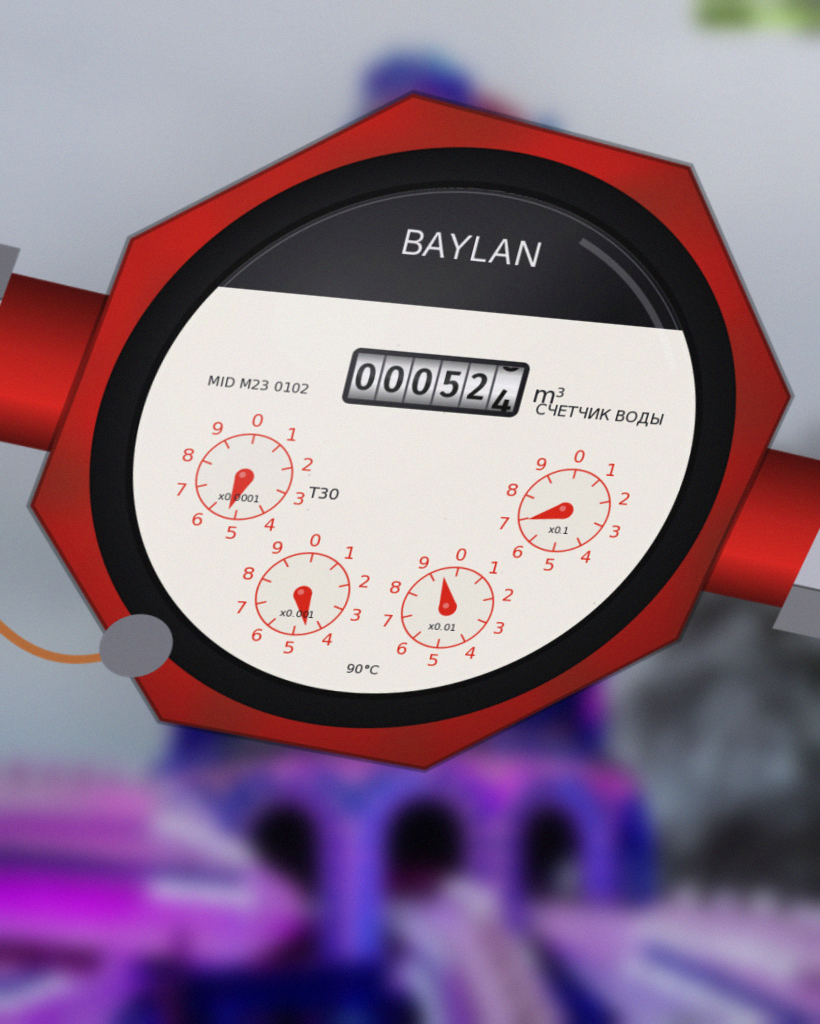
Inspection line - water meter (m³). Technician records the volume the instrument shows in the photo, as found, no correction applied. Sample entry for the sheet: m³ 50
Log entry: m³ 523.6945
